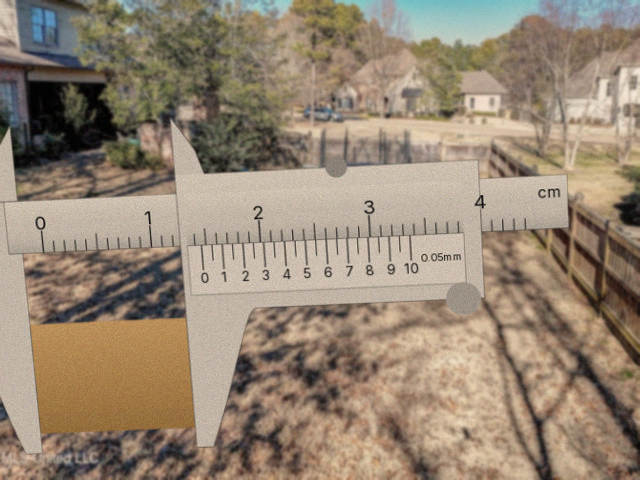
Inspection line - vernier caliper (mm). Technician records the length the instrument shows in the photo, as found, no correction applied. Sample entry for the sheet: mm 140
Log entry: mm 14.6
